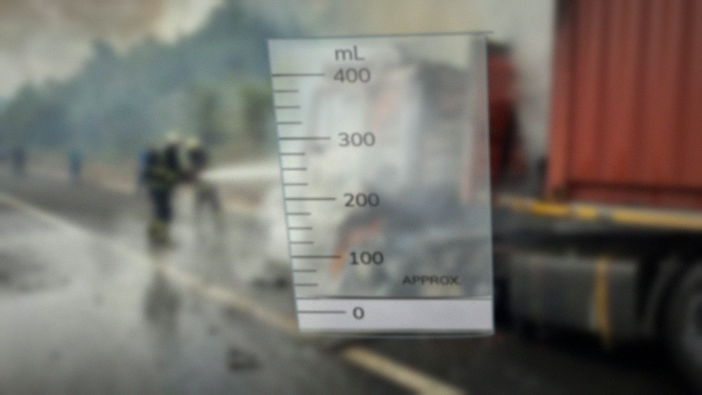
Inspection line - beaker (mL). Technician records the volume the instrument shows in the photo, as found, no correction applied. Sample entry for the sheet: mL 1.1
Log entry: mL 25
